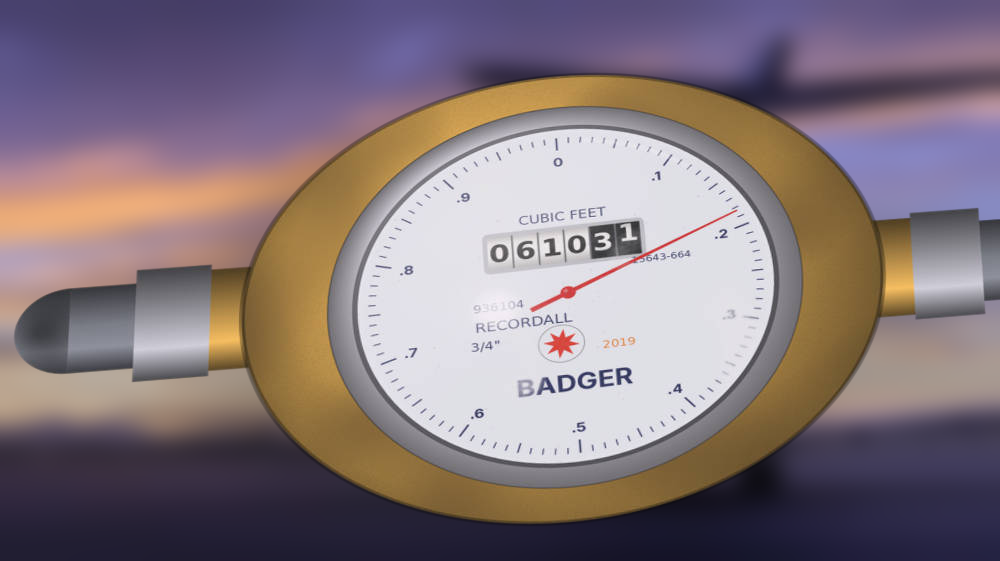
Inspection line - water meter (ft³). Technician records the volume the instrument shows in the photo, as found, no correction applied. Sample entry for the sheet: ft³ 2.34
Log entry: ft³ 61031.18
